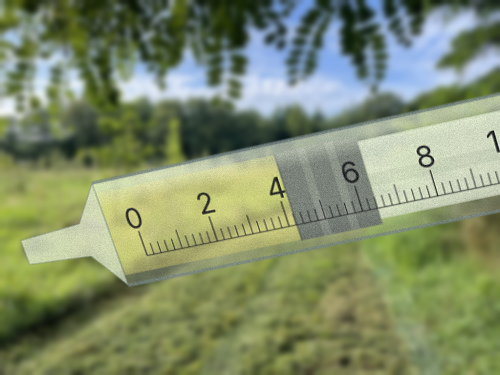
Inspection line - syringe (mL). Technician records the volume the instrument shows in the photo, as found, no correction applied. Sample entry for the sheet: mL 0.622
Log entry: mL 4.2
